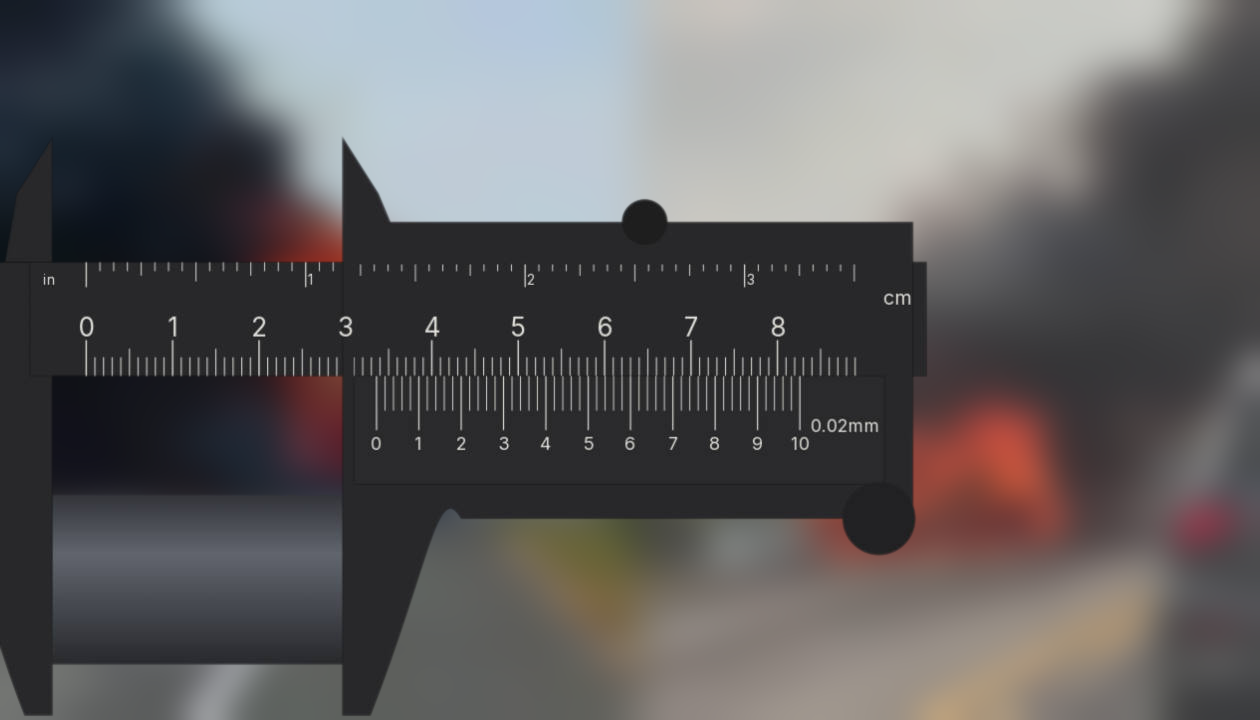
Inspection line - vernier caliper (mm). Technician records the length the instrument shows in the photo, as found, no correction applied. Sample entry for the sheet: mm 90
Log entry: mm 33.6
